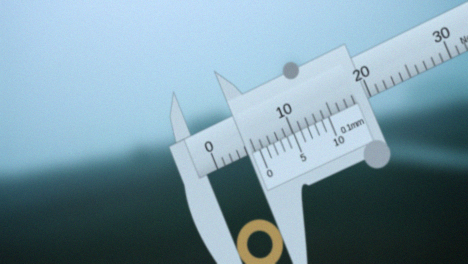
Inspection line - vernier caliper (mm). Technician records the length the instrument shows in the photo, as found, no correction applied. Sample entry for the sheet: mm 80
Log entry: mm 5.6
